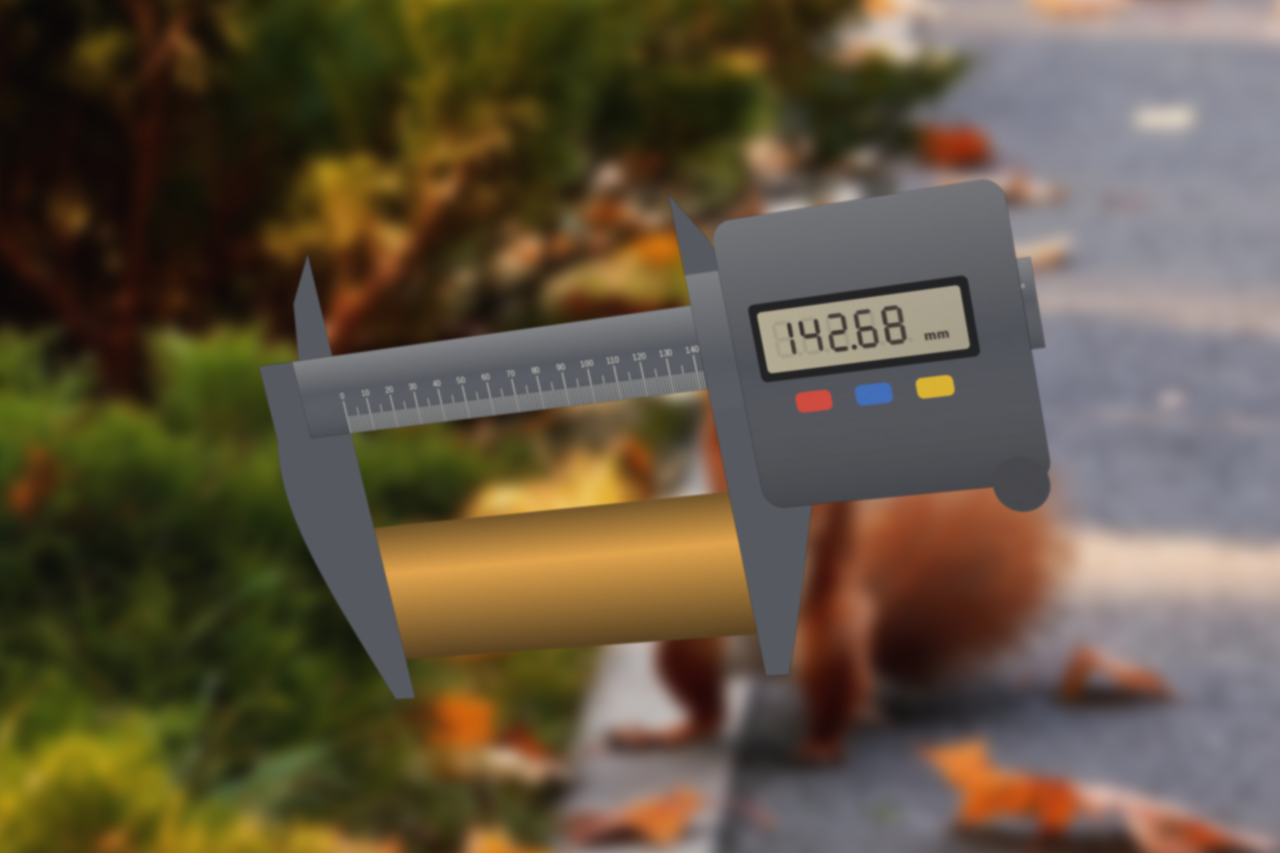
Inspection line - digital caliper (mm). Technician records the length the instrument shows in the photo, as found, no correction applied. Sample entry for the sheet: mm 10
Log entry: mm 142.68
